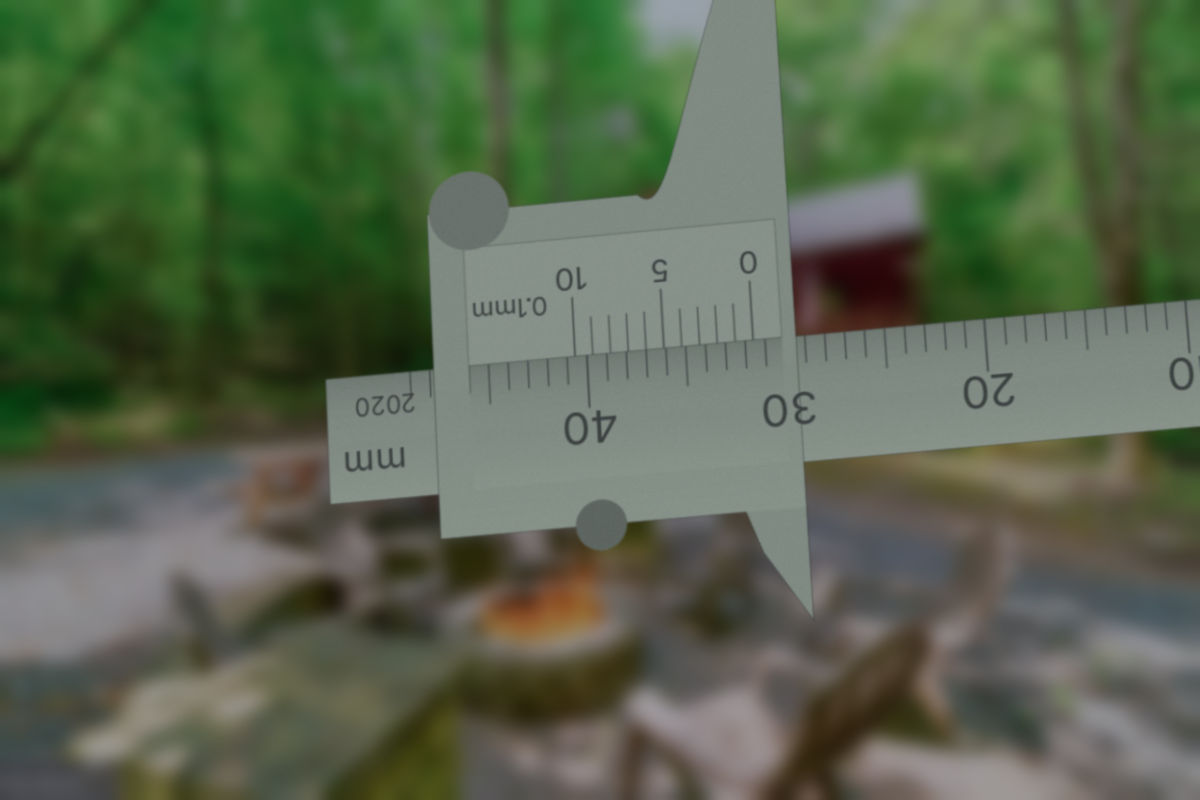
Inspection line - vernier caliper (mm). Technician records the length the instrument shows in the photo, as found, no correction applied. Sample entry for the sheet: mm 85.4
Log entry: mm 31.6
